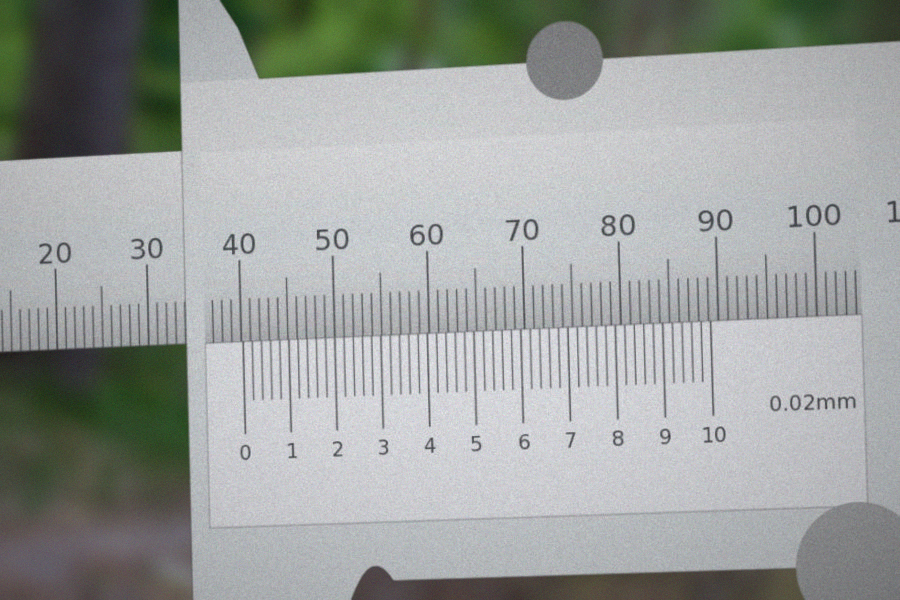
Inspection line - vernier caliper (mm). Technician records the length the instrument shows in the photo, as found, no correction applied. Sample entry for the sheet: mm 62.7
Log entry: mm 40.2
